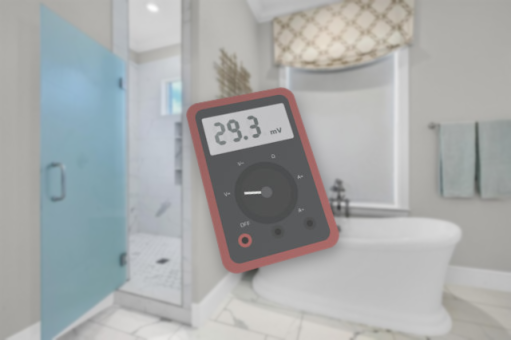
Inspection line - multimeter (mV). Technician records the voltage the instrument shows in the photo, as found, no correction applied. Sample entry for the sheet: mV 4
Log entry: mV 29.3
